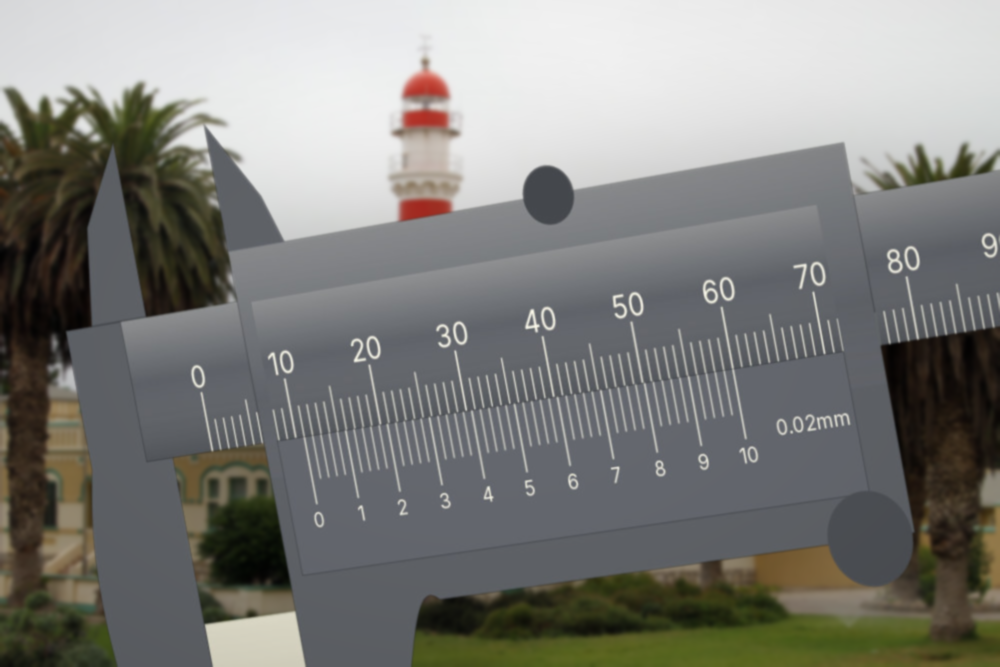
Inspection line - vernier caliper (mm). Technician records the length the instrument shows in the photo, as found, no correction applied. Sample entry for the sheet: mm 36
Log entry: mm 11.0
